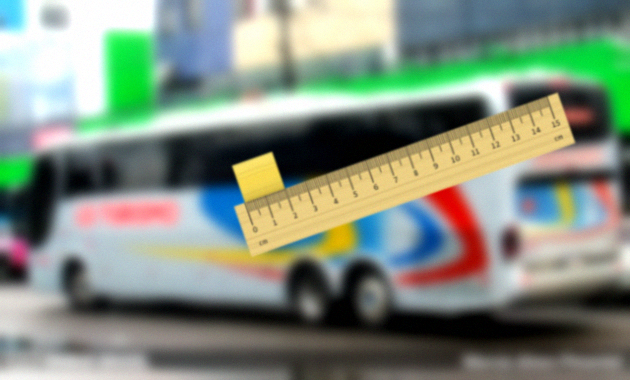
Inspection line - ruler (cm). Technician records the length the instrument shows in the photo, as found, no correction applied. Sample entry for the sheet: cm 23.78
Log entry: cm 2
